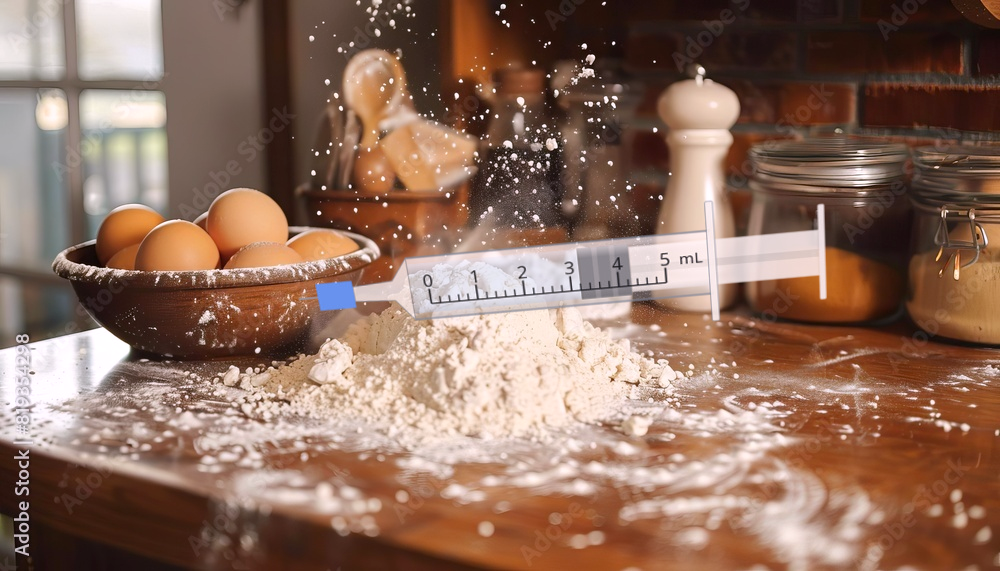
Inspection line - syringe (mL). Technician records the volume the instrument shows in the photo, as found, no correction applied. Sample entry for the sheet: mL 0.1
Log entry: mL 3.2
